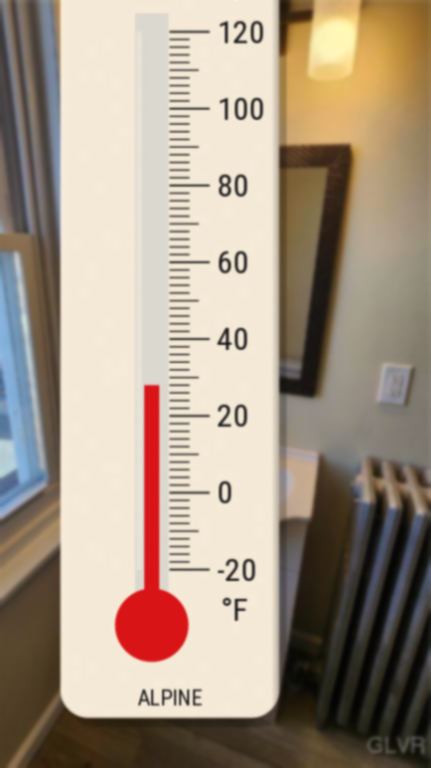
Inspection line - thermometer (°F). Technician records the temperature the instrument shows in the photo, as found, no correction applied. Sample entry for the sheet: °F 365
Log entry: °F 28
